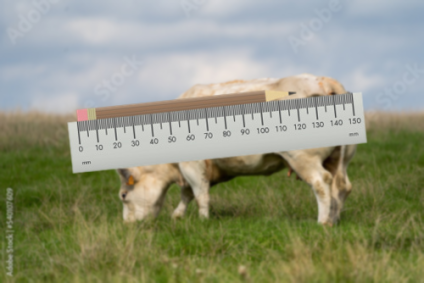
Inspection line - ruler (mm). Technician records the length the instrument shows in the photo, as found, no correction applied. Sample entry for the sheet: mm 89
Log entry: mm 120
